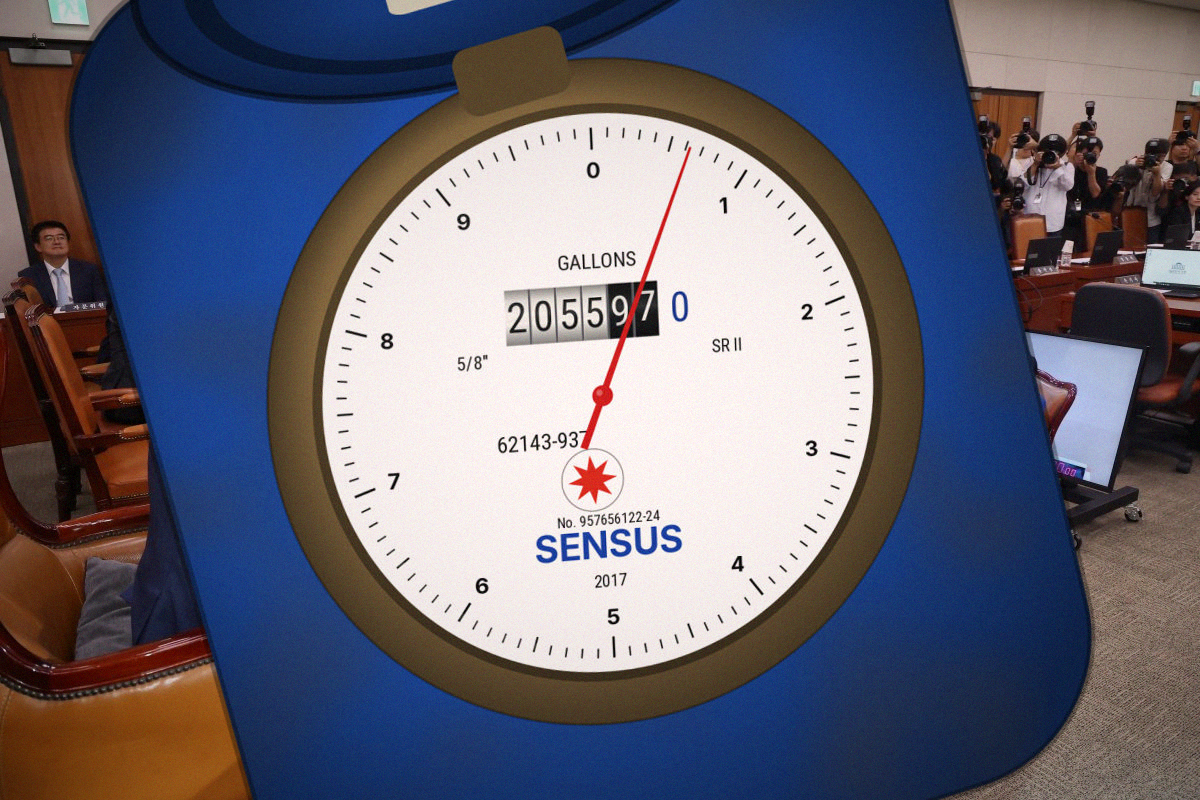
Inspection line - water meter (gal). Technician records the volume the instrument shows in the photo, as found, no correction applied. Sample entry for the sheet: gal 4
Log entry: gal 2055970.6
